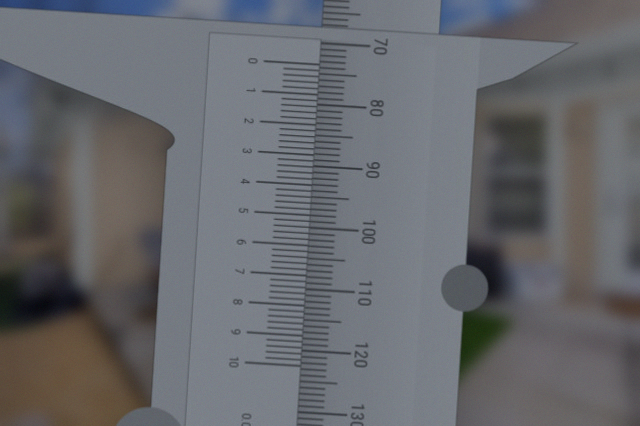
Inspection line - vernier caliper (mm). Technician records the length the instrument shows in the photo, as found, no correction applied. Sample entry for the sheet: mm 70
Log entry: mm 73.5
